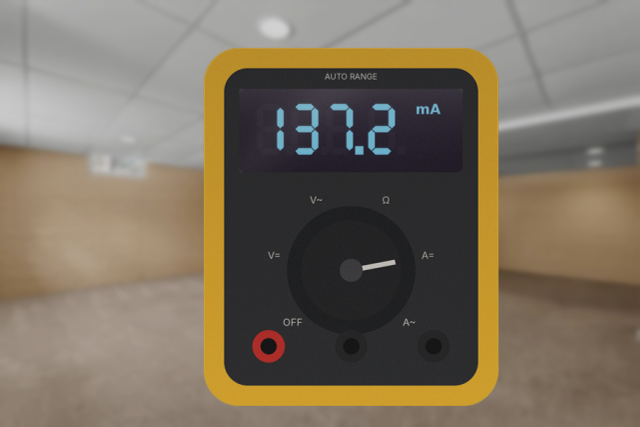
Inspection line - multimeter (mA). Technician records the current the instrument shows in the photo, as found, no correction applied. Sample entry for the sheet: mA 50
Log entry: mA 137.2
